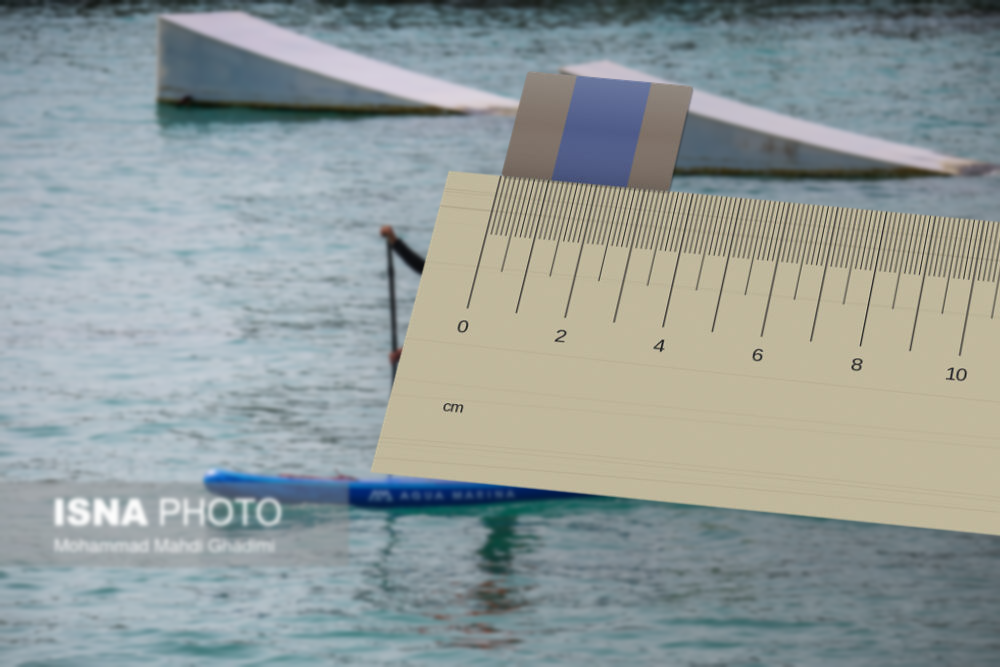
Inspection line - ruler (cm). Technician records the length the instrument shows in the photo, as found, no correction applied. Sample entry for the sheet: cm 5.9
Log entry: cm 3.5
